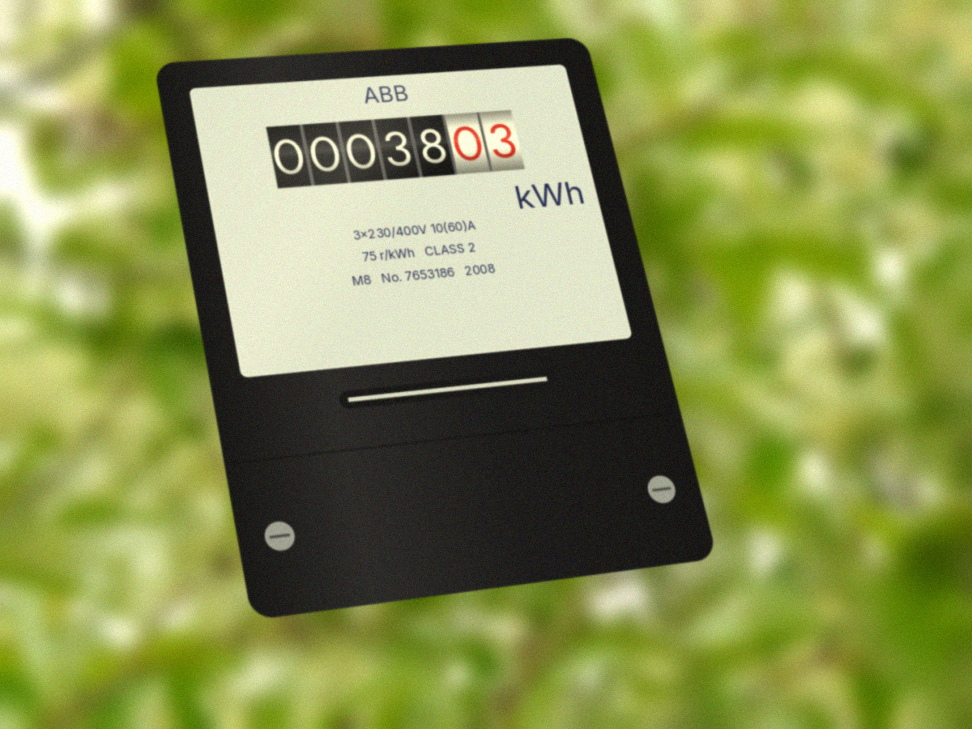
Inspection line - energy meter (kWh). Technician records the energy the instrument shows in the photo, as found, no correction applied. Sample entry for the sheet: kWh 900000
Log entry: kWh 38.03
